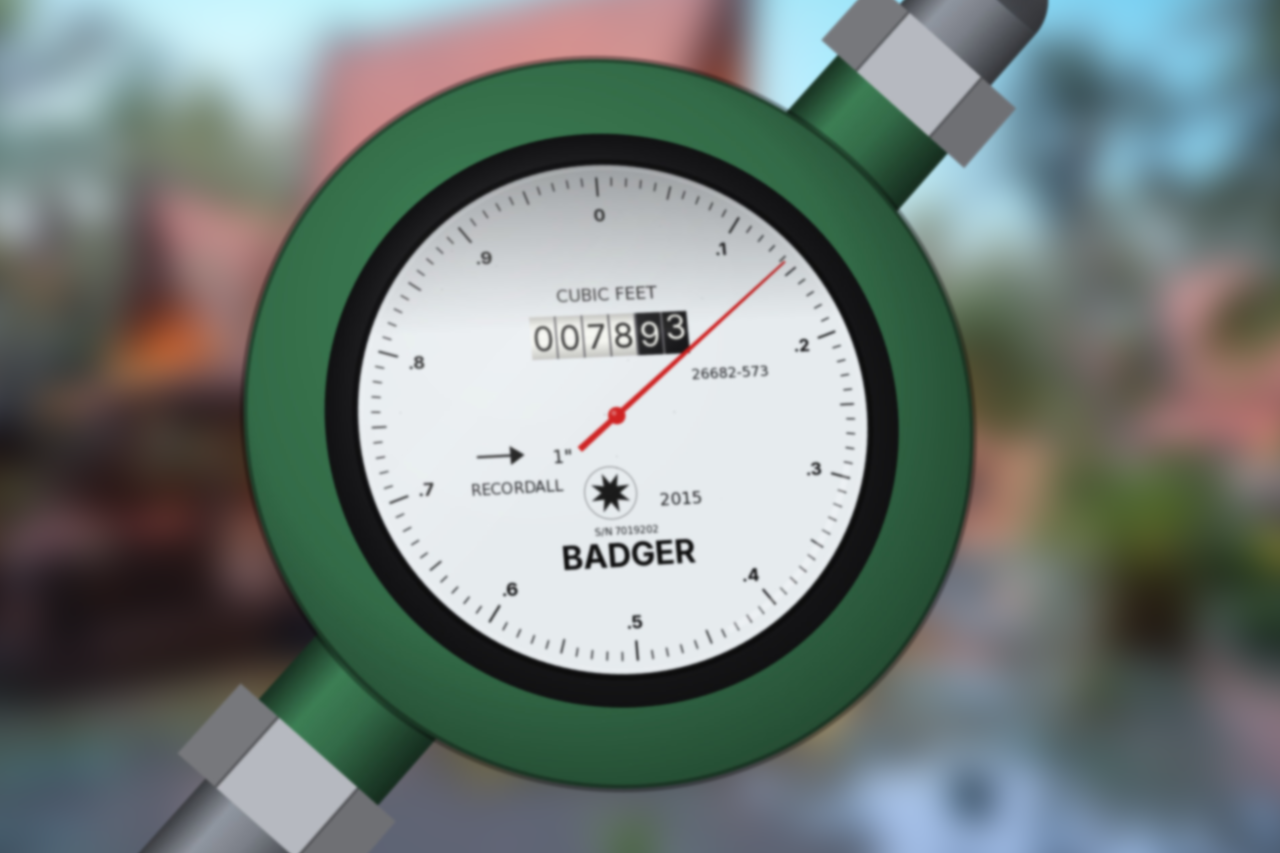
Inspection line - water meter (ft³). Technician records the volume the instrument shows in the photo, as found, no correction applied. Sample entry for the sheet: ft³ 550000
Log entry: ft³ 7893.14
